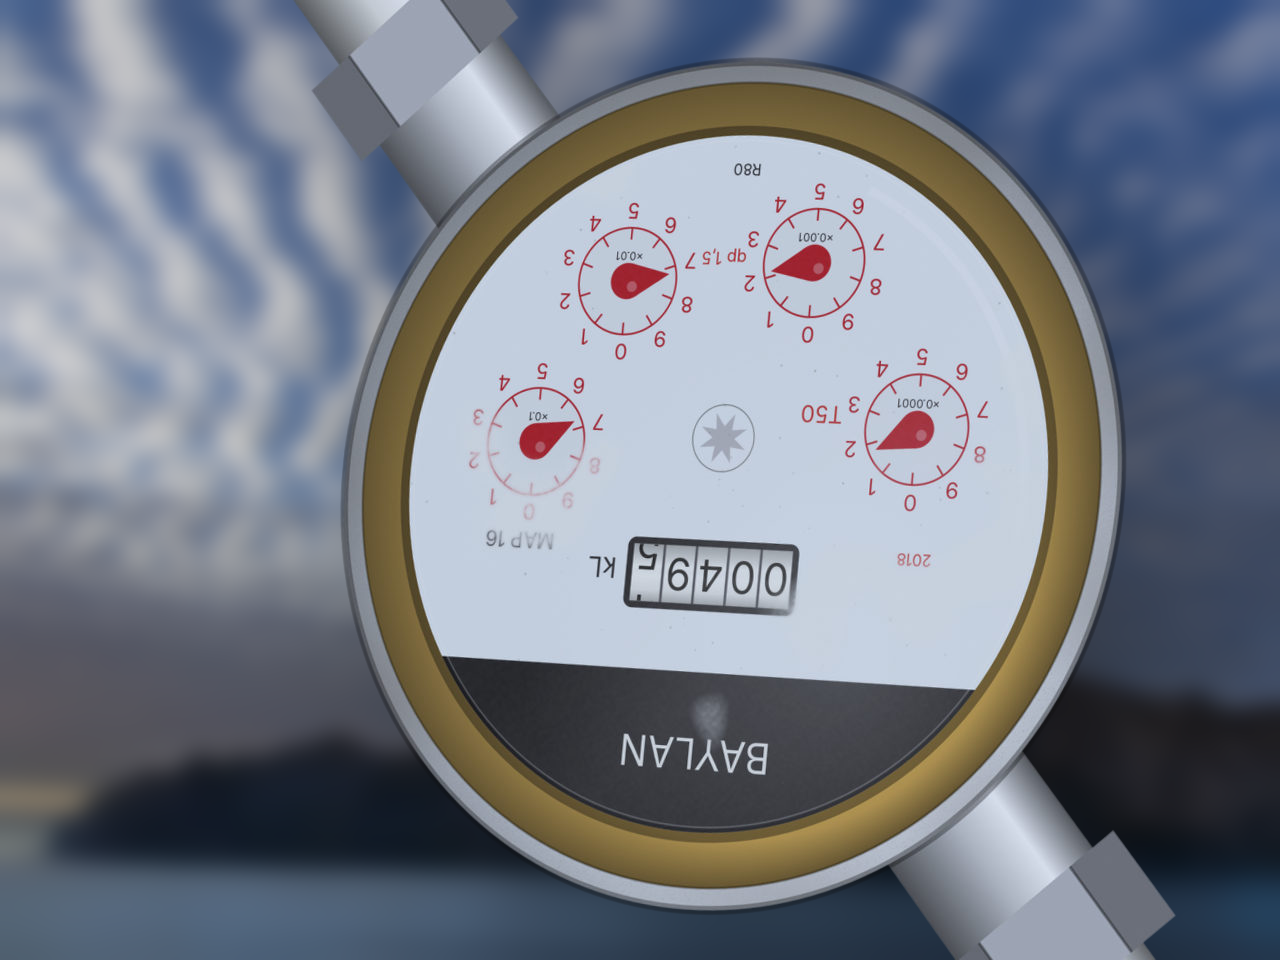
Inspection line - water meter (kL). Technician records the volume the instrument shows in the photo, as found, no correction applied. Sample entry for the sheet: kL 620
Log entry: kL 494.6721
